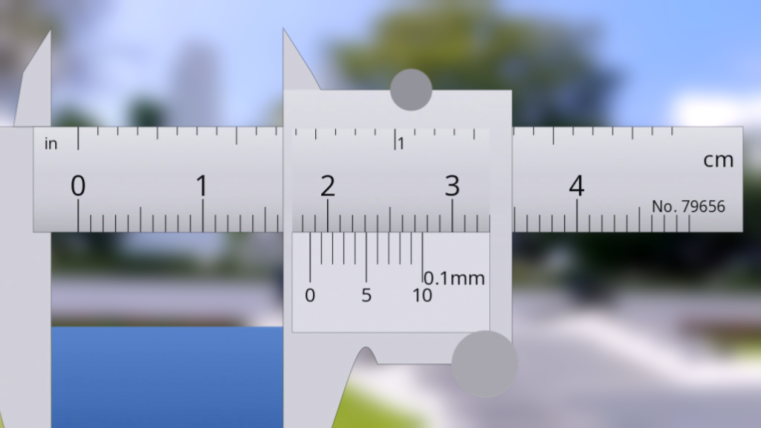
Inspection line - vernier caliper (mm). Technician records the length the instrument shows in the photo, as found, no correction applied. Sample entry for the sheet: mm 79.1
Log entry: mm 18.6
